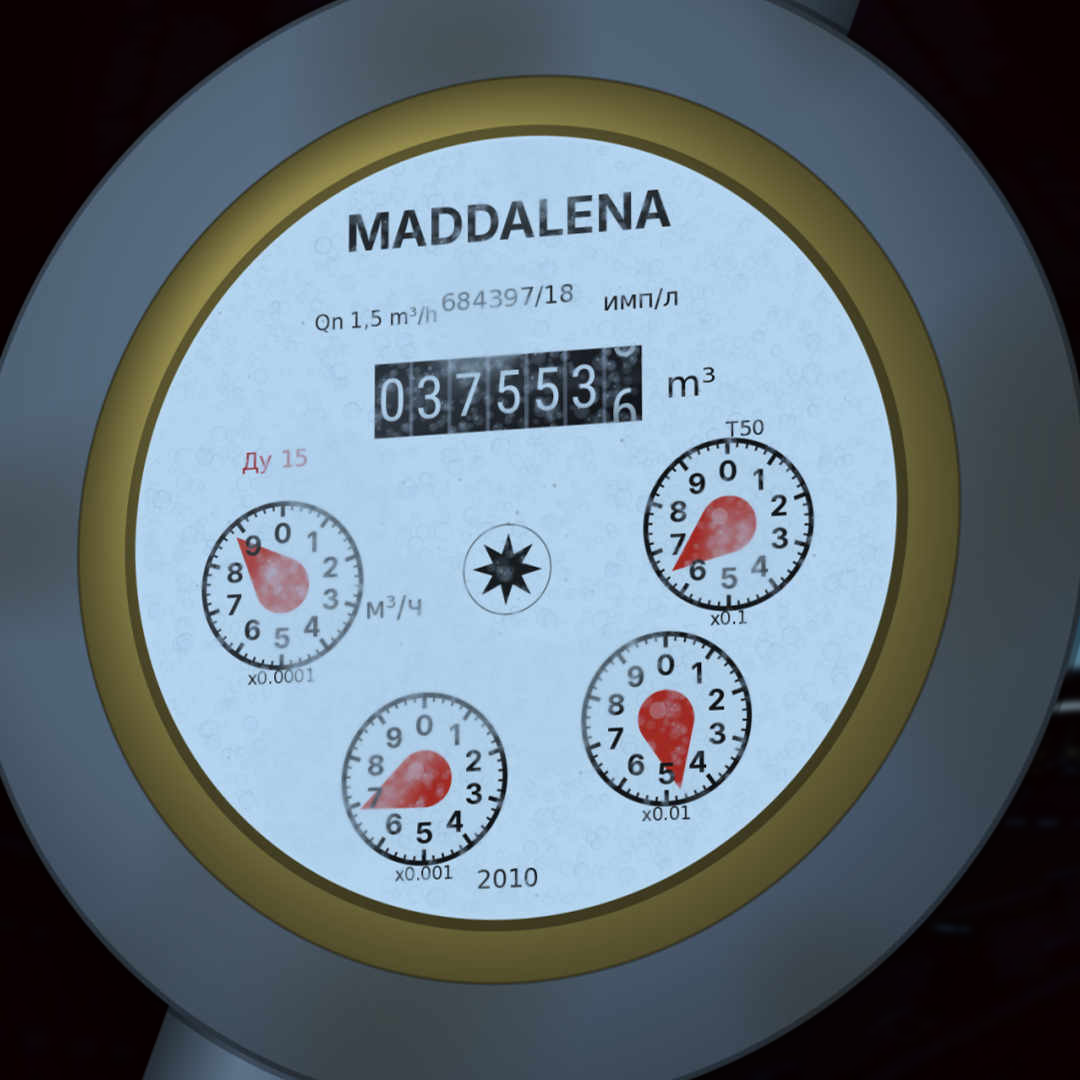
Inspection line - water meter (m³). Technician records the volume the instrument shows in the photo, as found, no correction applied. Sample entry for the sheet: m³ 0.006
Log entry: m³ 375535.6468
